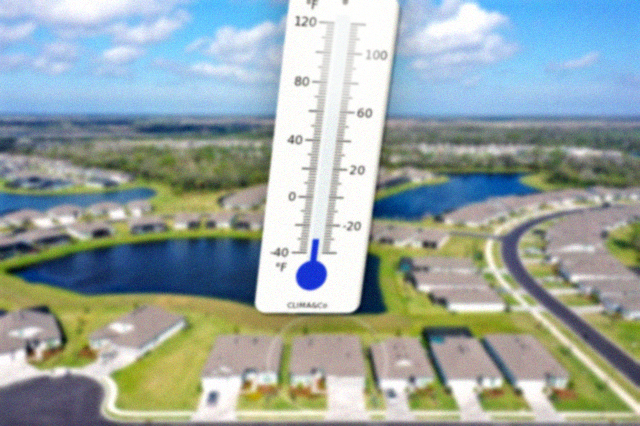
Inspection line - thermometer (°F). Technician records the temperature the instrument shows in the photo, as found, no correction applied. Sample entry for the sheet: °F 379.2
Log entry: °F -30
